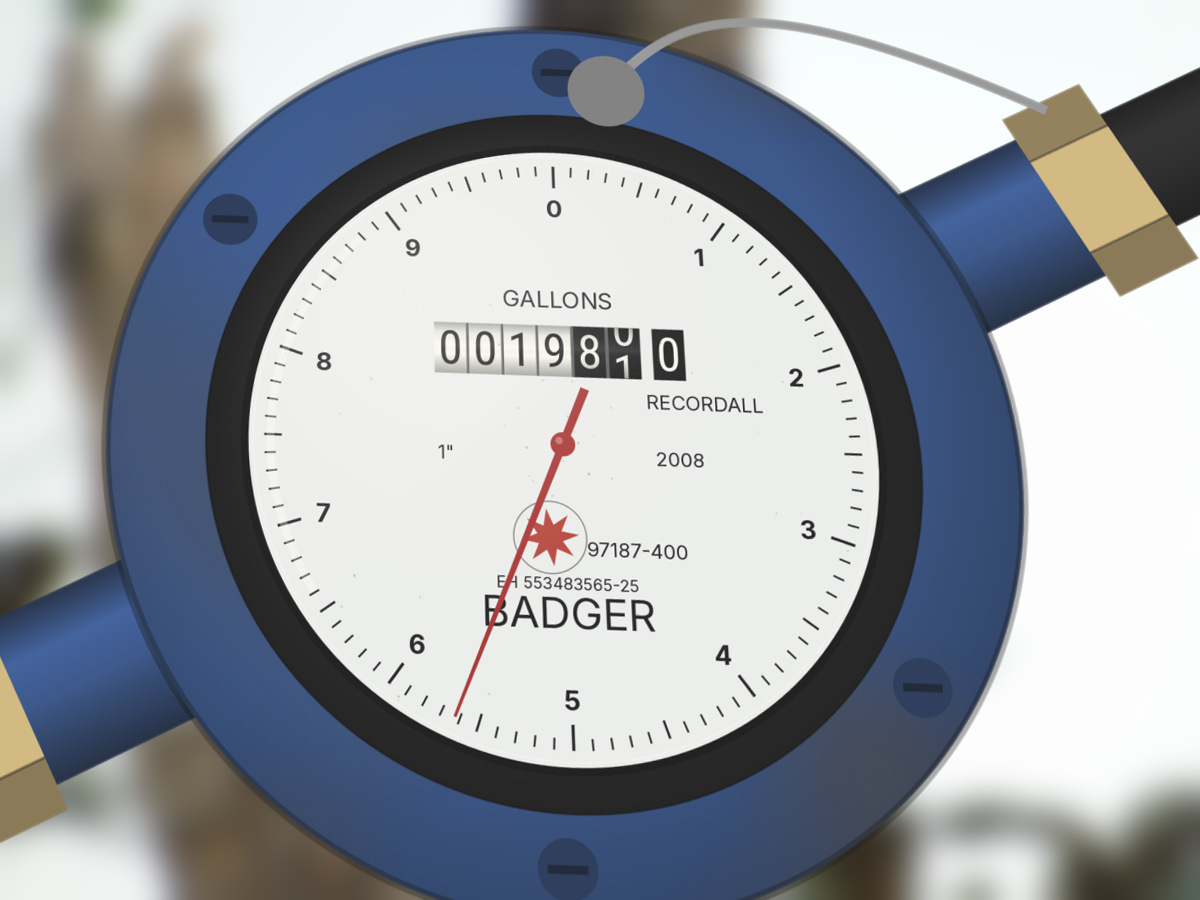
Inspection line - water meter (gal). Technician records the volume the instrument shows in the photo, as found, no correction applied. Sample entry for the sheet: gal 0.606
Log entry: gal 19805.6
